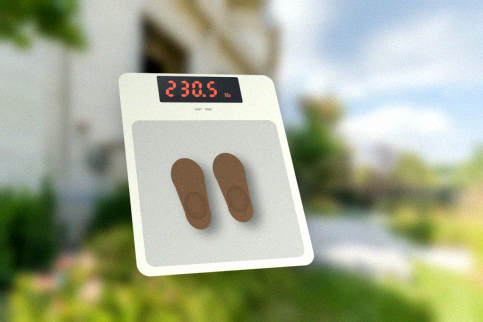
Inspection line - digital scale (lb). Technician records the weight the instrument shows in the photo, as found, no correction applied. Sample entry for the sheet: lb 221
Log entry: lb 230.5
